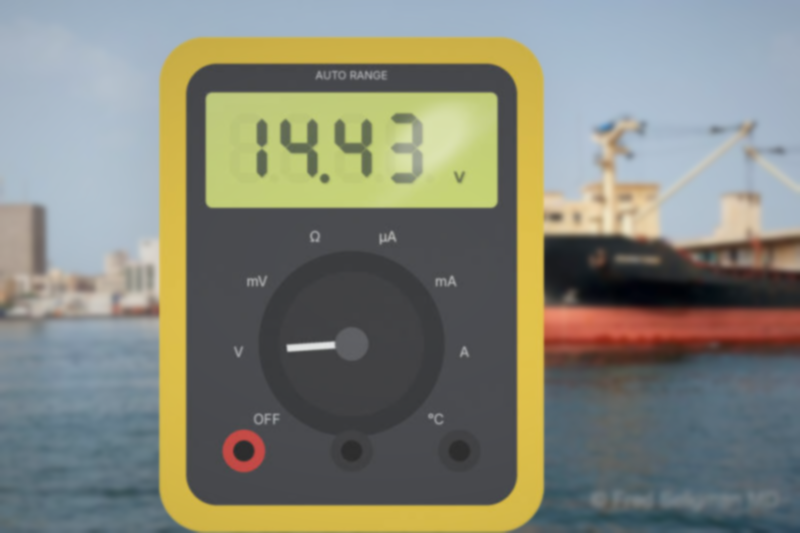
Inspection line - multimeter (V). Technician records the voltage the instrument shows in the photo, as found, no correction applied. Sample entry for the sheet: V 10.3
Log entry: V 14.43
